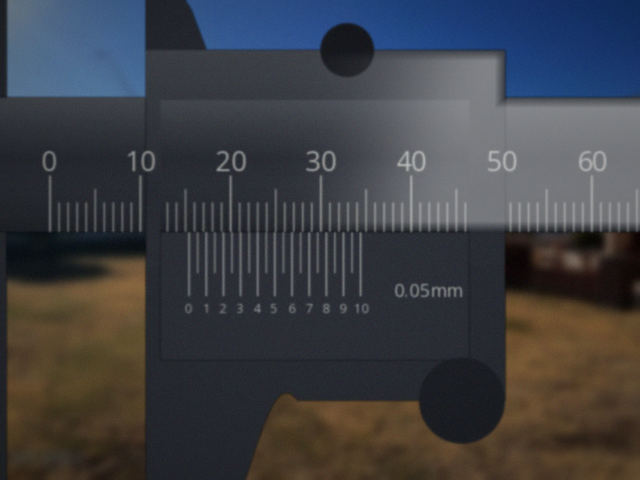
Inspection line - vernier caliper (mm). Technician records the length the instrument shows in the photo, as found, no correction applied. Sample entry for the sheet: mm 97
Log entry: mm 15.4
